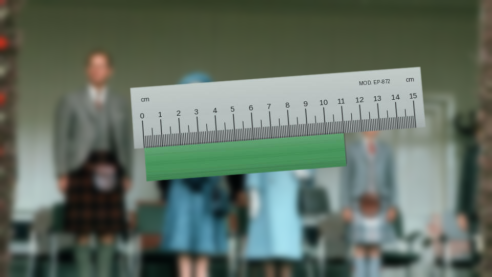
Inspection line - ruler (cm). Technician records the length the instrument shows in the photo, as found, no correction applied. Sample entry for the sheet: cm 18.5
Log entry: cm 11
